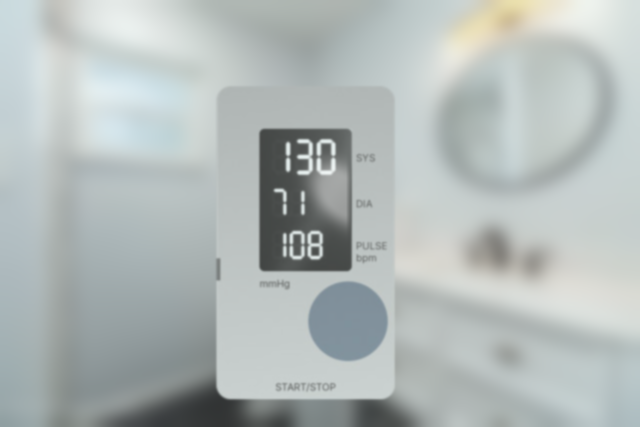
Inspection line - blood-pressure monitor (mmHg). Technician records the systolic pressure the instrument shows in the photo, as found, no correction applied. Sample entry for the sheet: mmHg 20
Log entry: mmHg 130
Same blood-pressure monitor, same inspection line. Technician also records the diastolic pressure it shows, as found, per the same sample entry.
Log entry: mmHg 71
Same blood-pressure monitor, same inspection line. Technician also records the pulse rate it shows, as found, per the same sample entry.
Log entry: bpm 108
